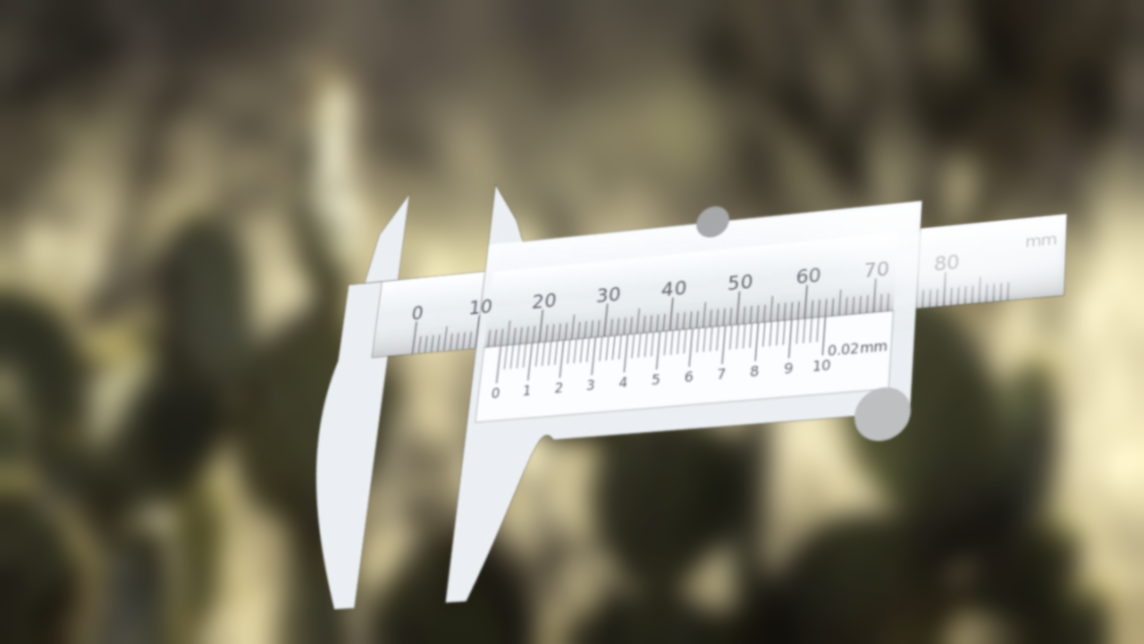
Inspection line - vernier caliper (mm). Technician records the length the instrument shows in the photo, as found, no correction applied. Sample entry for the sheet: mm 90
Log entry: mm 14.0
